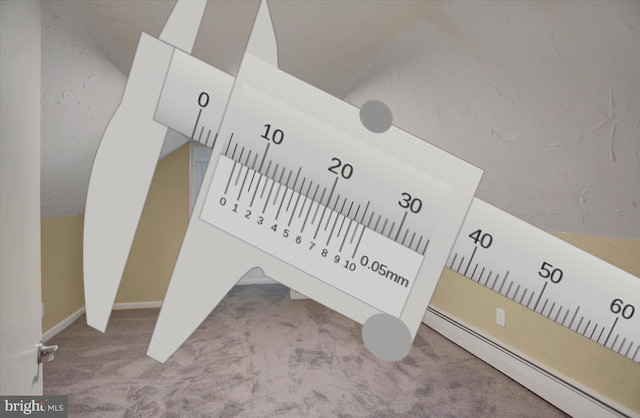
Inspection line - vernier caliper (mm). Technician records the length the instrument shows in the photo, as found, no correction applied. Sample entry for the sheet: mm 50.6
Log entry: mm 6.6
